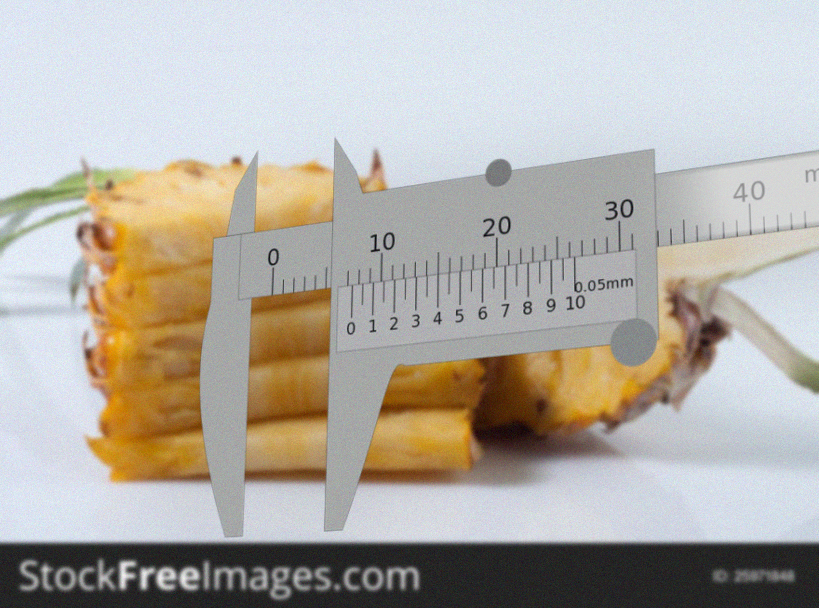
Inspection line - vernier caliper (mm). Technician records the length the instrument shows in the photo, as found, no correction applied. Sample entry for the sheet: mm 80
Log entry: mm 7.4
